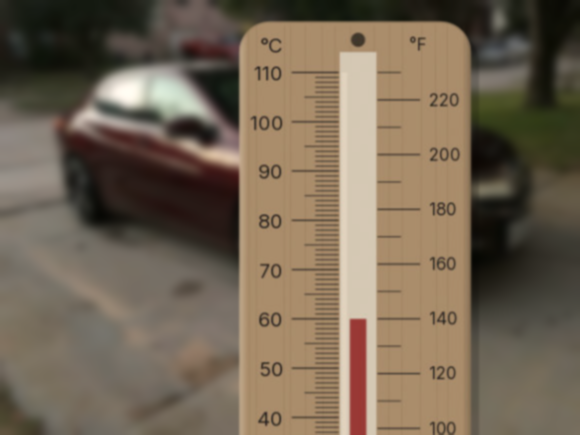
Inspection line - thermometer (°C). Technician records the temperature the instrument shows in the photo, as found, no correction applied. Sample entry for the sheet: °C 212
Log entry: °C 60
